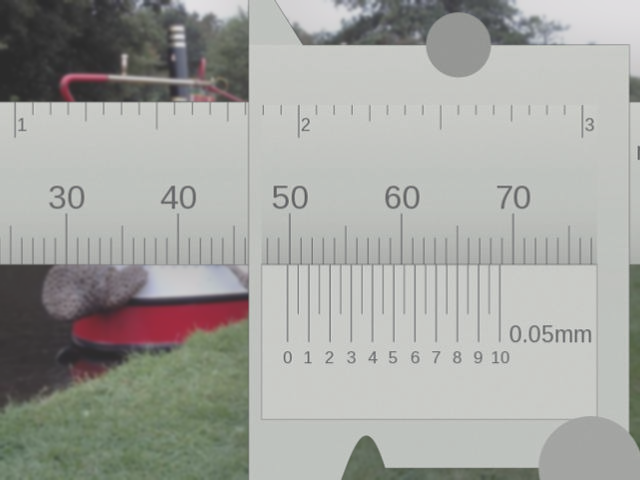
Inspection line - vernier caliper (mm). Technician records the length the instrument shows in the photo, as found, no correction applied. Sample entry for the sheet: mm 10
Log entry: mm 49.8
